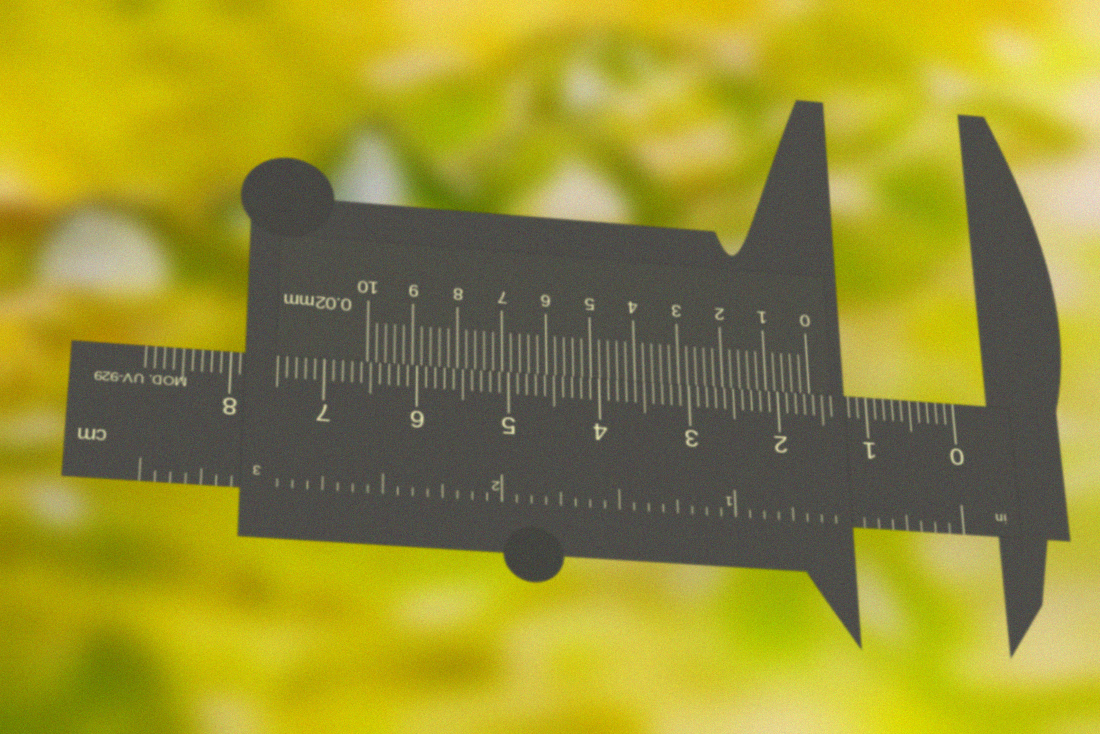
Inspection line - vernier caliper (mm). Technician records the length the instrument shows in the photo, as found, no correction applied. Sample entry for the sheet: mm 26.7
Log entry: mm 16.4
